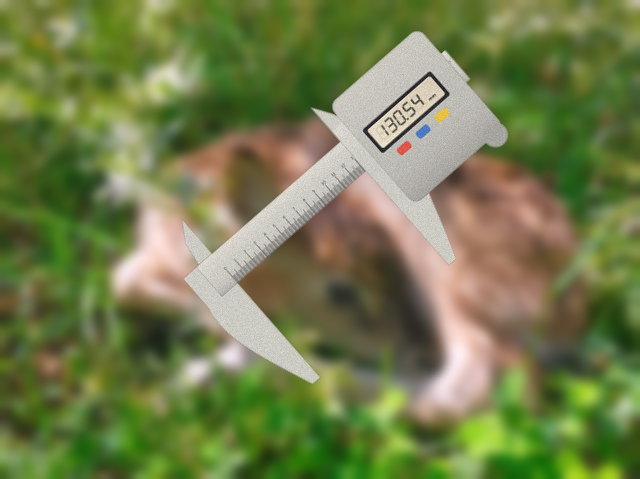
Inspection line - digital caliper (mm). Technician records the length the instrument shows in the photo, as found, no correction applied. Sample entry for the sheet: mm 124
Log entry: mm 130.54
